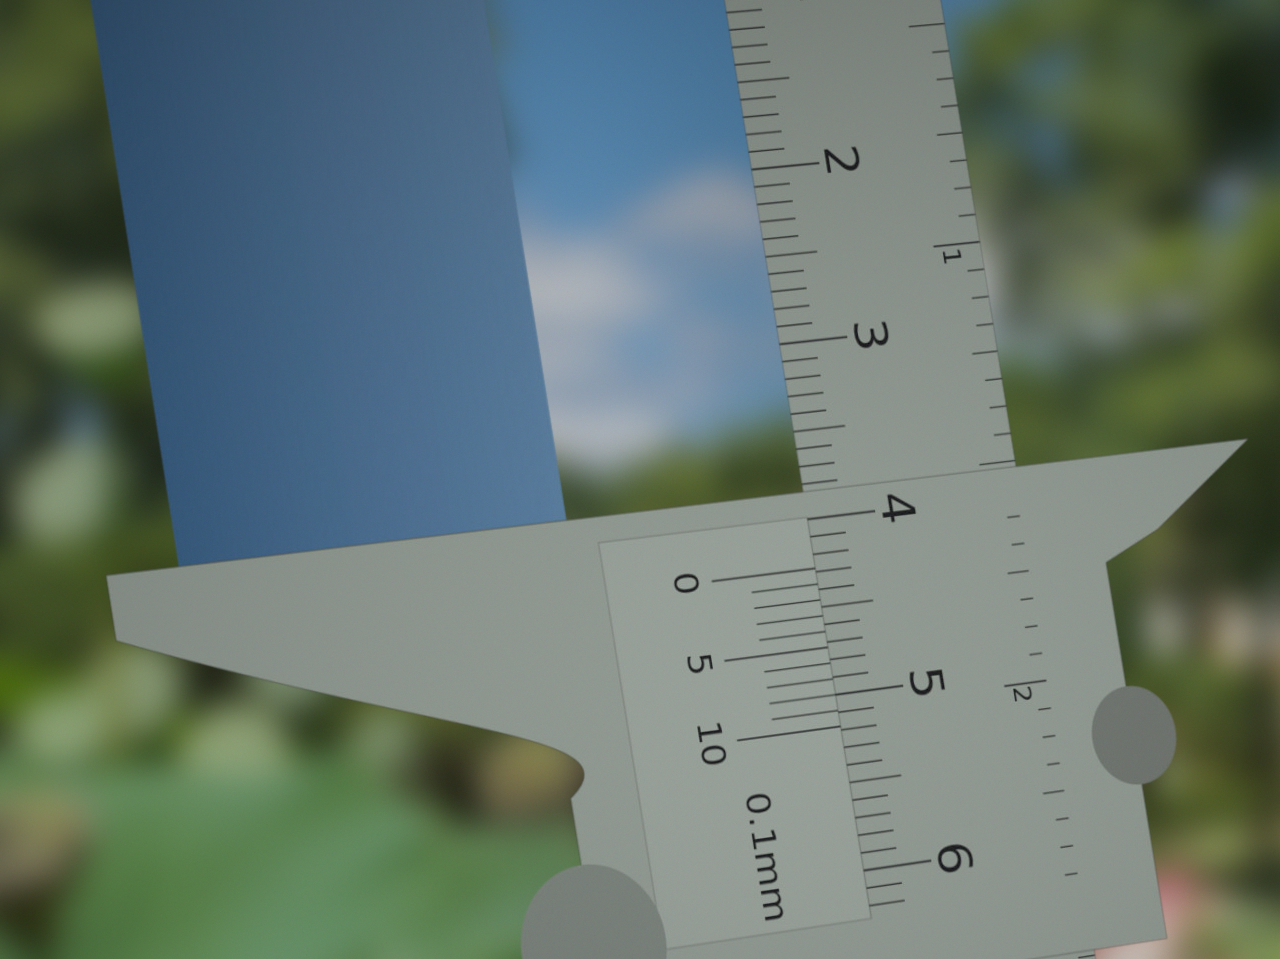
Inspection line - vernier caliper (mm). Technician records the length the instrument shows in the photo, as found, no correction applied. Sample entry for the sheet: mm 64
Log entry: mm 42.8
